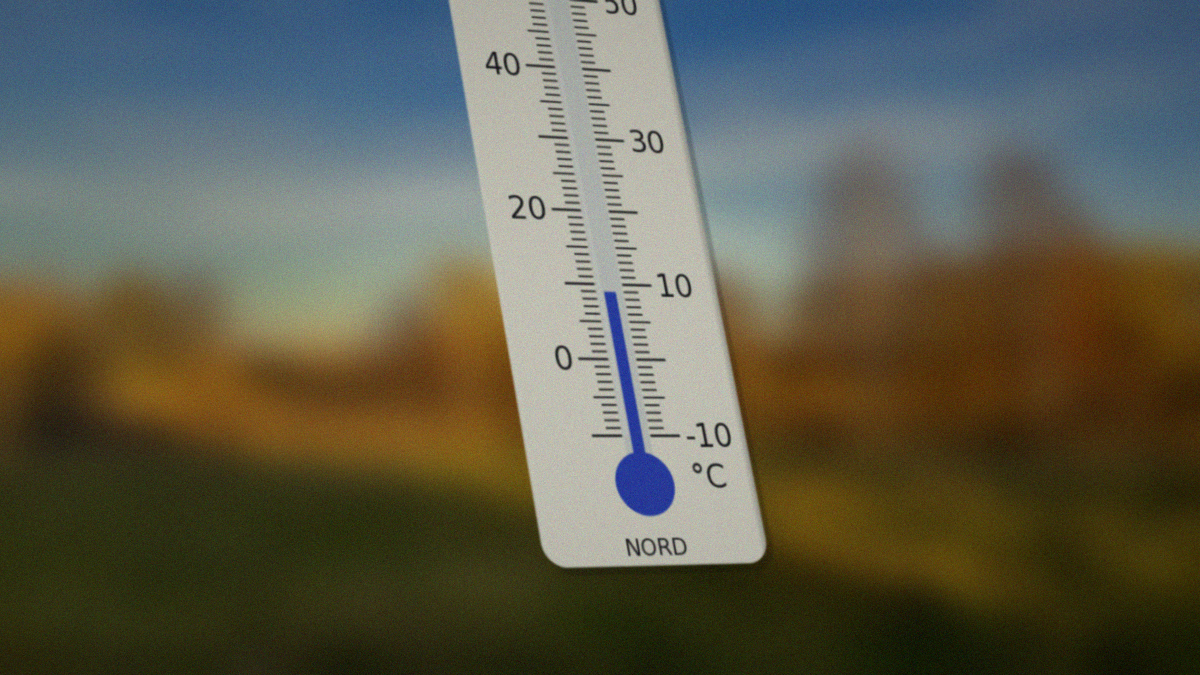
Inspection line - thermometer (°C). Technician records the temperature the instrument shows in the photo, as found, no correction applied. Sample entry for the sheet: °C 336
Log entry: °C 9
